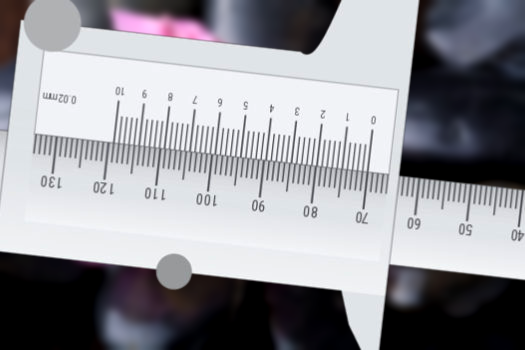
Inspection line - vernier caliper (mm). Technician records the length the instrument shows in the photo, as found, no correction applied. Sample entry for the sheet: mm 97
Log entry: mm 70.0
